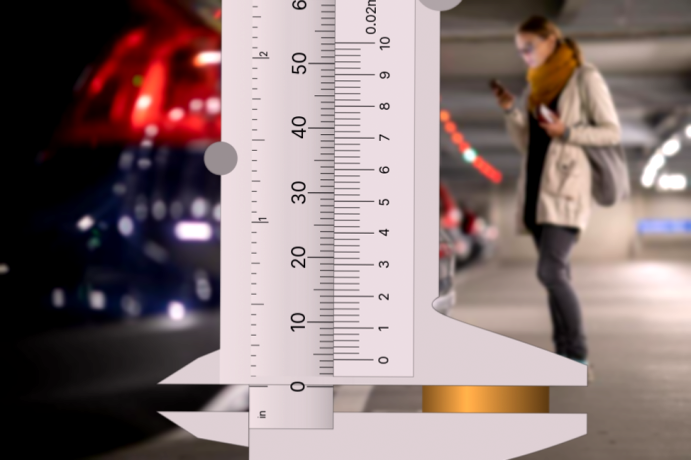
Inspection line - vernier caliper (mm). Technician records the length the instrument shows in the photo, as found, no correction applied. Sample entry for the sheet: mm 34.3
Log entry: mm 4.2
